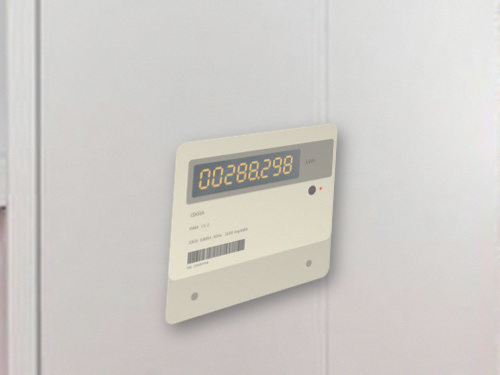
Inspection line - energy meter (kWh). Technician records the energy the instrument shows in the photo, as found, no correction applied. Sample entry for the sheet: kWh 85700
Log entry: kWh 288.298
